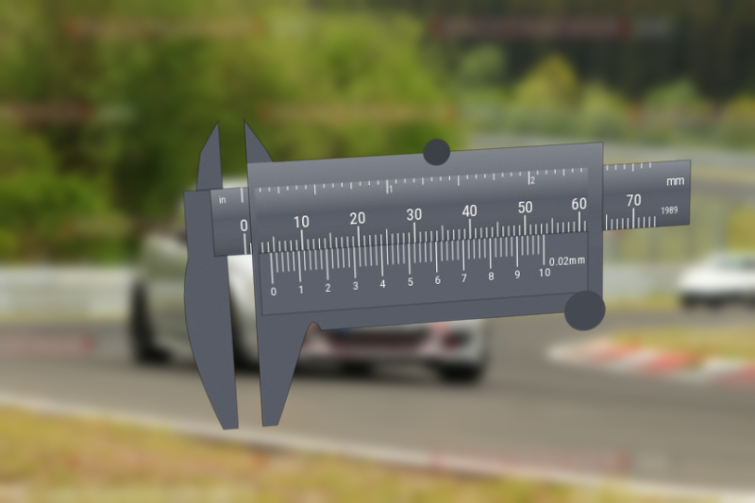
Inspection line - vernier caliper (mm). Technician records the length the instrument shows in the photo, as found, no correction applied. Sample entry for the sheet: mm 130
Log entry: mm 4.4
